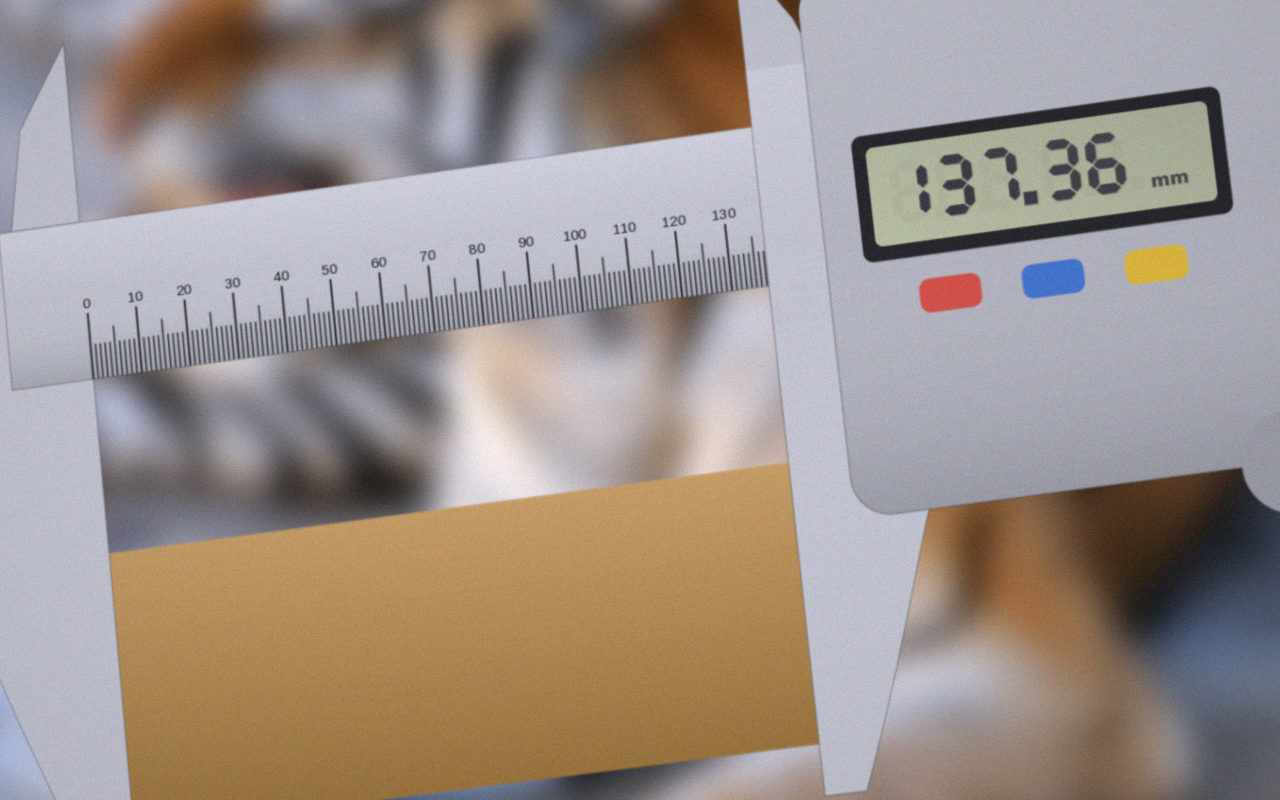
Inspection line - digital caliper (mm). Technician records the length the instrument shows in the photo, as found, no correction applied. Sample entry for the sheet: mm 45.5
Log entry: mm 137.36
